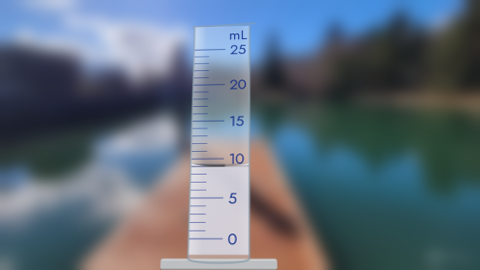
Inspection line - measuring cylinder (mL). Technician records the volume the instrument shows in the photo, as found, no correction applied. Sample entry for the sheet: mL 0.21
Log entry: mL 9
